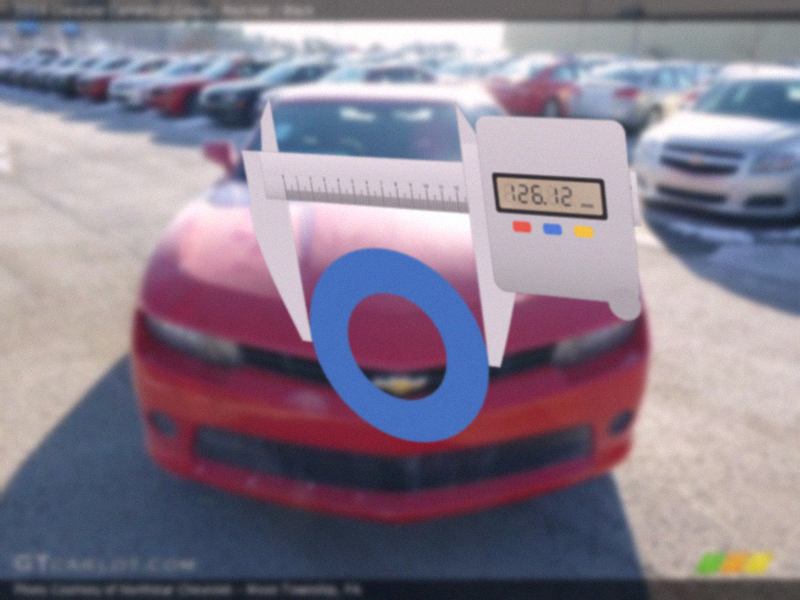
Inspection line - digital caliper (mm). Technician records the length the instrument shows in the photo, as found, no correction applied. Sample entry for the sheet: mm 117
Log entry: mm 126.12
